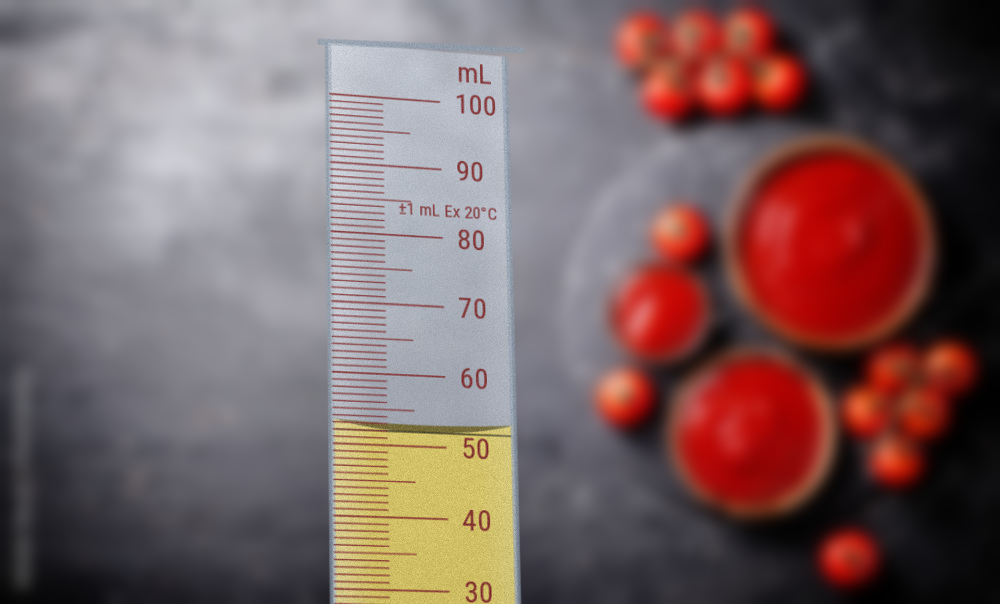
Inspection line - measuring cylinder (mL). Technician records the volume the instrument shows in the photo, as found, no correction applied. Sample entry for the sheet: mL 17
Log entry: mL 52
